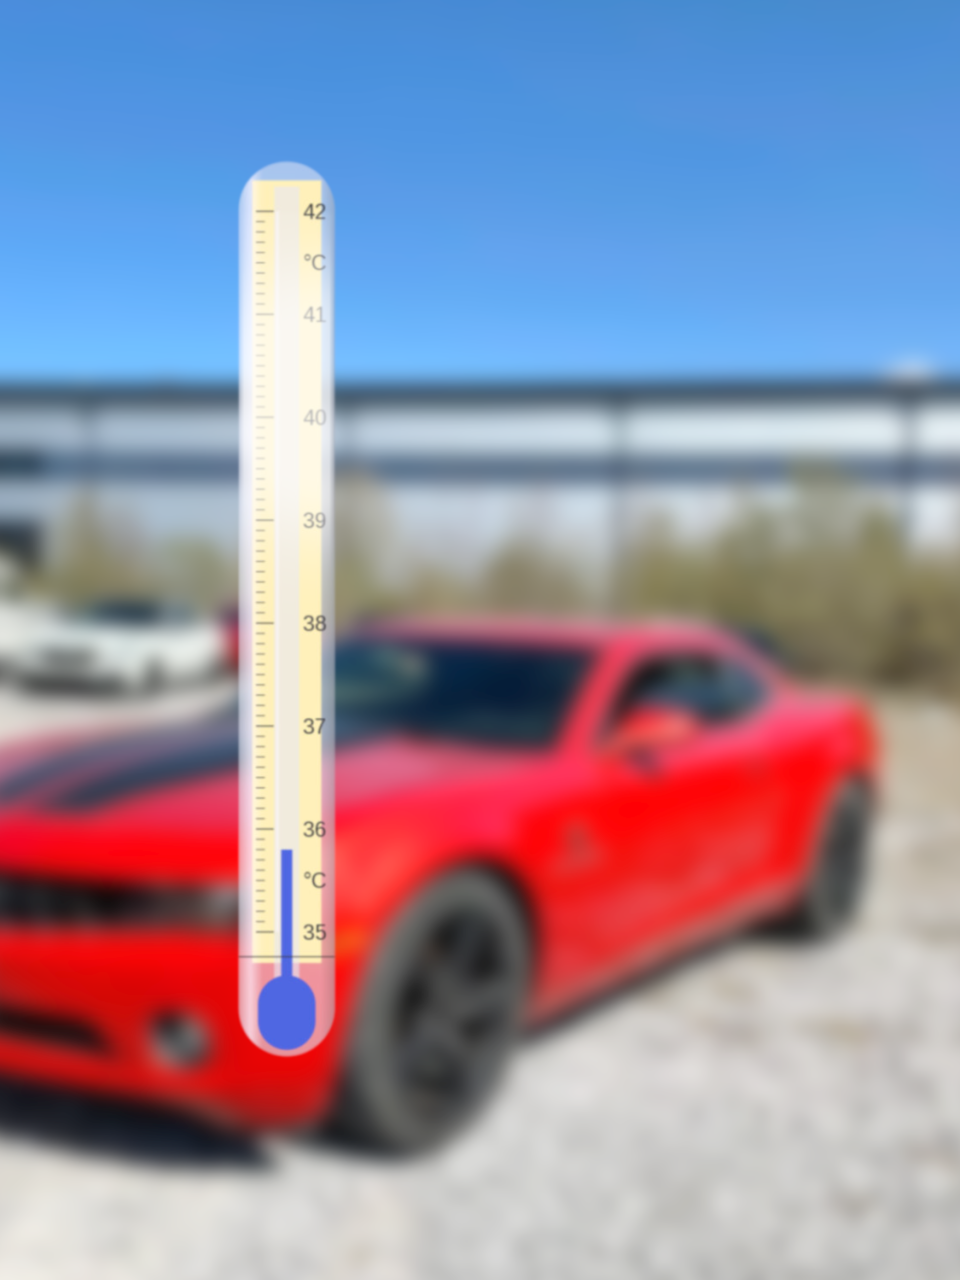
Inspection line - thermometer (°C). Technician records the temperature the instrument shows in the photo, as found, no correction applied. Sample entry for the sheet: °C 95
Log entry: °C 35.8
